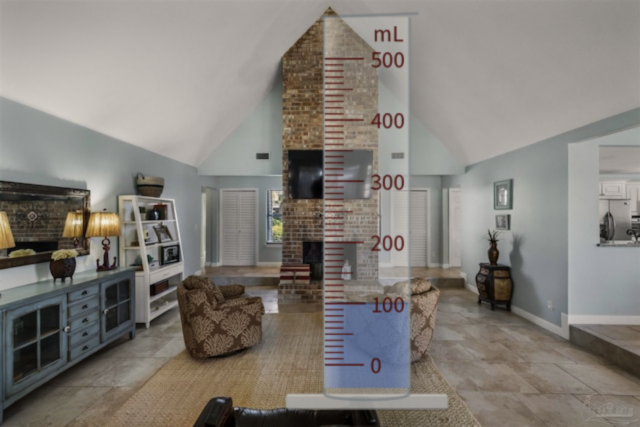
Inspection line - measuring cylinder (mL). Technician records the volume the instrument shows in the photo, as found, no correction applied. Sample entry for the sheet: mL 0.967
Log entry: mL 100
